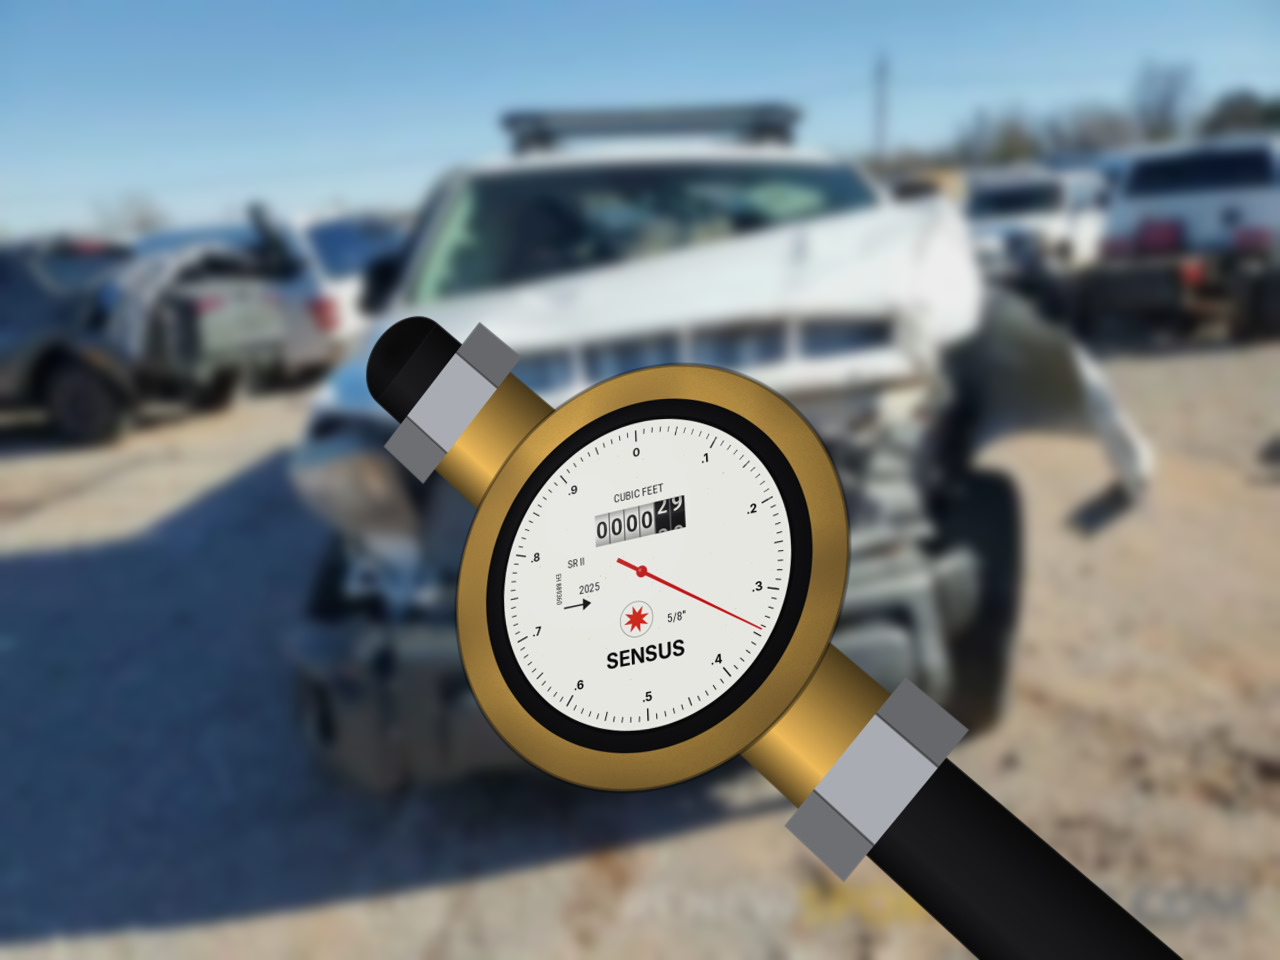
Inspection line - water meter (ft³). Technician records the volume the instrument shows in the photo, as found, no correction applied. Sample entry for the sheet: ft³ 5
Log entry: ft³ 29.34
